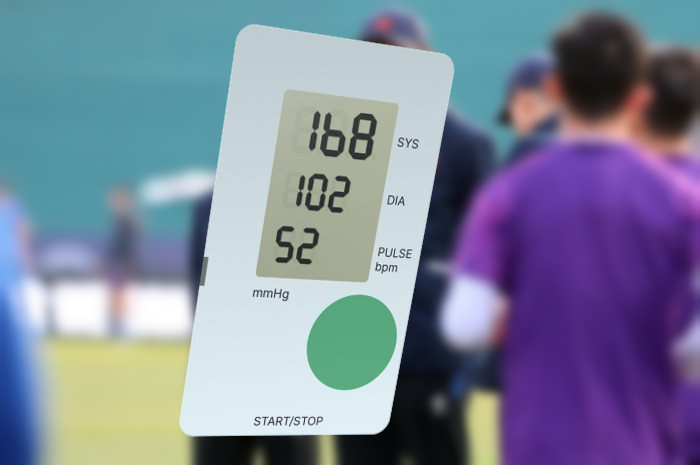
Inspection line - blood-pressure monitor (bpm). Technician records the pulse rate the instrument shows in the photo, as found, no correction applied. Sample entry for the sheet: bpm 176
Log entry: bpm 52
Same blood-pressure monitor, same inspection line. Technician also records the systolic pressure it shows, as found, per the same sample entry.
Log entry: mmHg 168
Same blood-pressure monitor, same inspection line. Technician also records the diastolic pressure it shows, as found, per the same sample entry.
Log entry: mmHg 102
